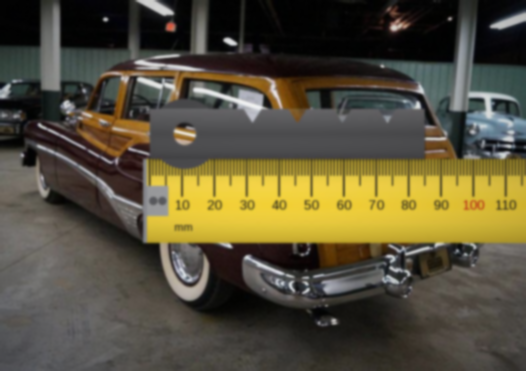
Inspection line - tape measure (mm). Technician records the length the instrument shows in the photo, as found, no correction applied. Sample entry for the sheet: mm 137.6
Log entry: mm 85
